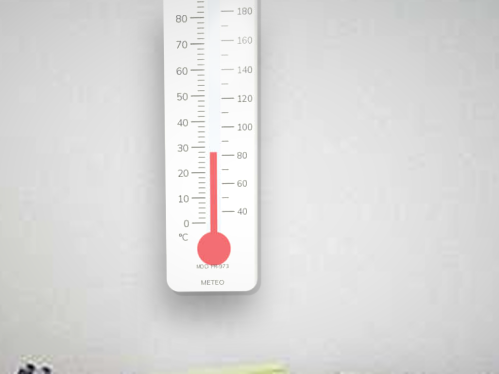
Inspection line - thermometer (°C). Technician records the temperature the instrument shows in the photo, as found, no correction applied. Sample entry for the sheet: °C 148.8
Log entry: °C 28
